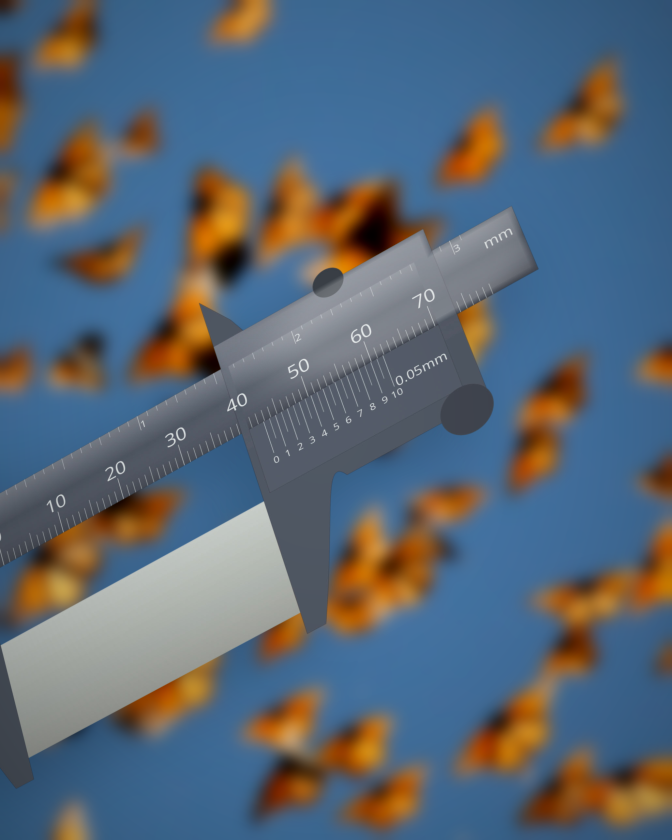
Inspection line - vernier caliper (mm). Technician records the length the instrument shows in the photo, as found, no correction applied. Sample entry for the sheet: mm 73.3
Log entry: mm 42.8
